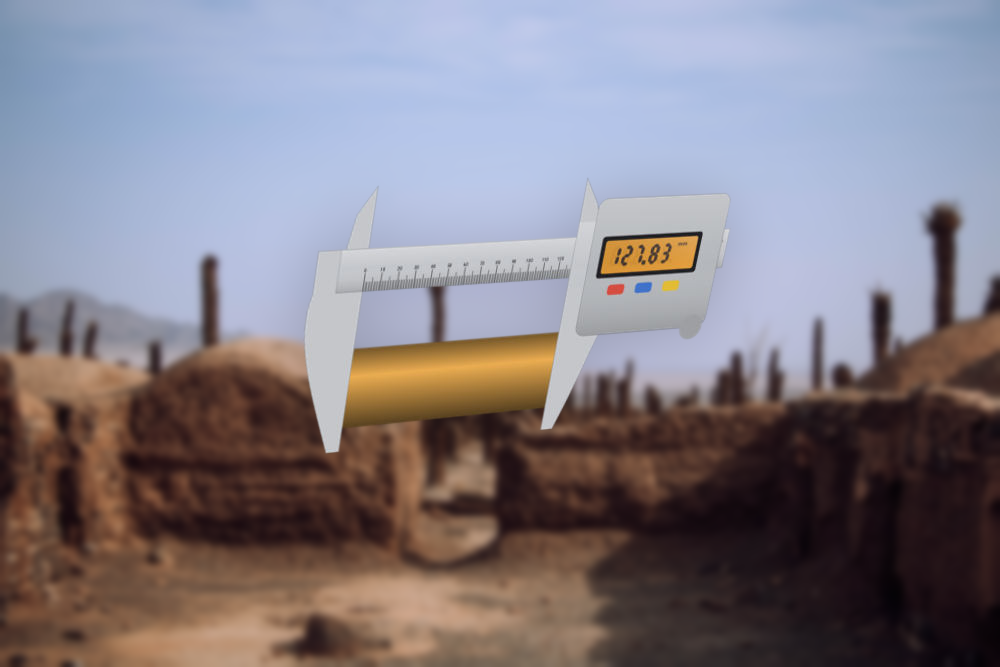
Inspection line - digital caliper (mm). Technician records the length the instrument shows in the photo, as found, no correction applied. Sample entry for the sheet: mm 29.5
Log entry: mm 127.83
